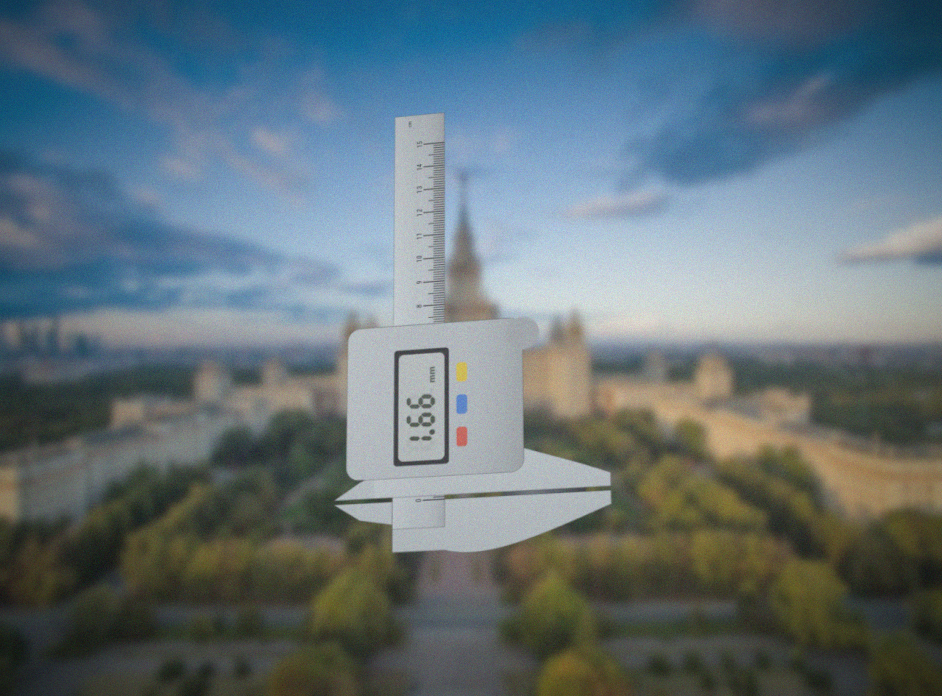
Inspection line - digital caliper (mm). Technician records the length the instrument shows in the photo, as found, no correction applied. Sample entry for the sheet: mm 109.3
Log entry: mm 1.66
